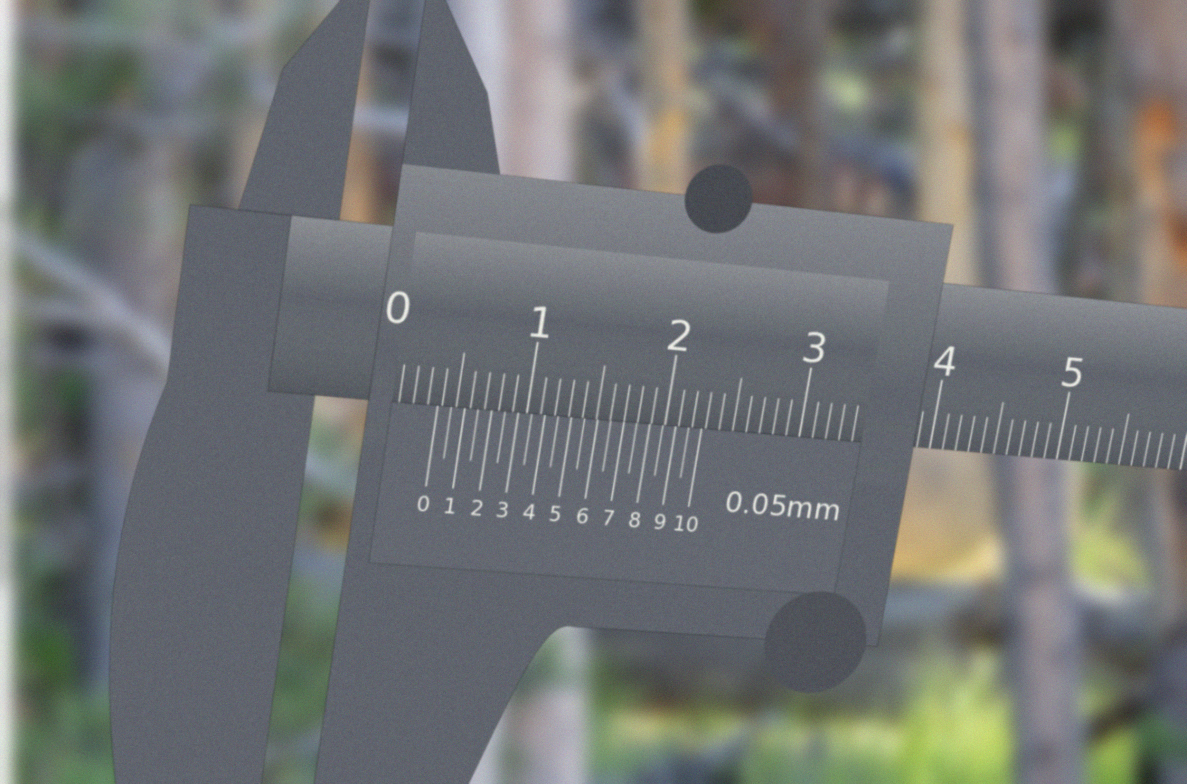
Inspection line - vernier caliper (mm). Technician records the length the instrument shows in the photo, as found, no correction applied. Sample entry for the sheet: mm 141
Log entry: mm 3.7
